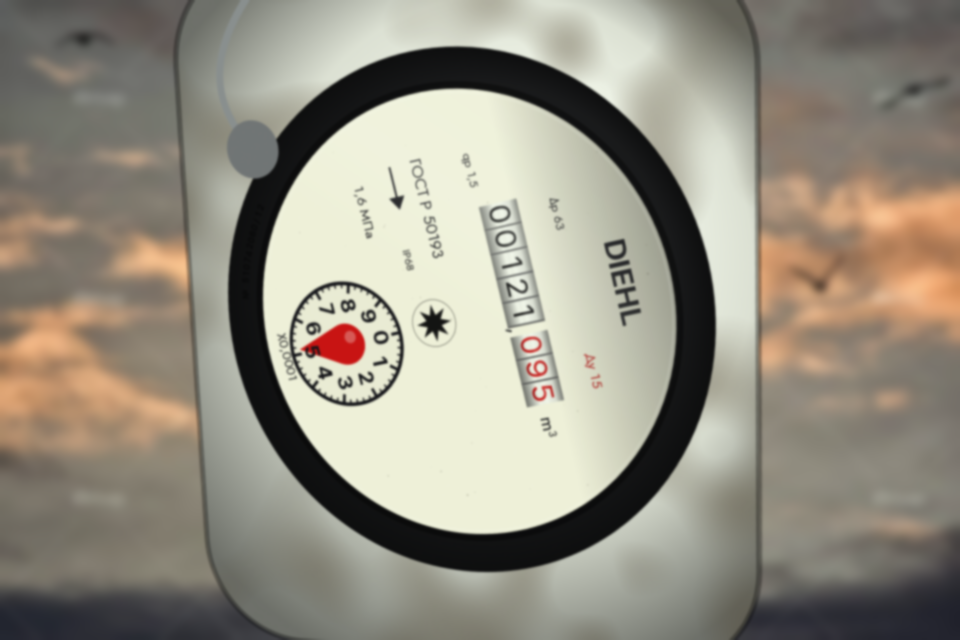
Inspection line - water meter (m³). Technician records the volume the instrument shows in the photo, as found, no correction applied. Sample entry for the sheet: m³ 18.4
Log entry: m³ 121.0955
